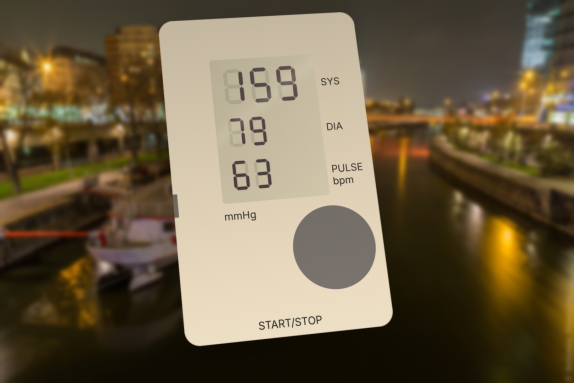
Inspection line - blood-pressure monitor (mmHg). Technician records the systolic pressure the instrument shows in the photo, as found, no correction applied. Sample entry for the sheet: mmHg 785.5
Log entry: mmHg 159
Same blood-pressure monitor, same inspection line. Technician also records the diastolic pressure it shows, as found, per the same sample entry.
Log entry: mmHg 79
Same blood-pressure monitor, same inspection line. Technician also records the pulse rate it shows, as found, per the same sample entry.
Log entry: bpm 63
